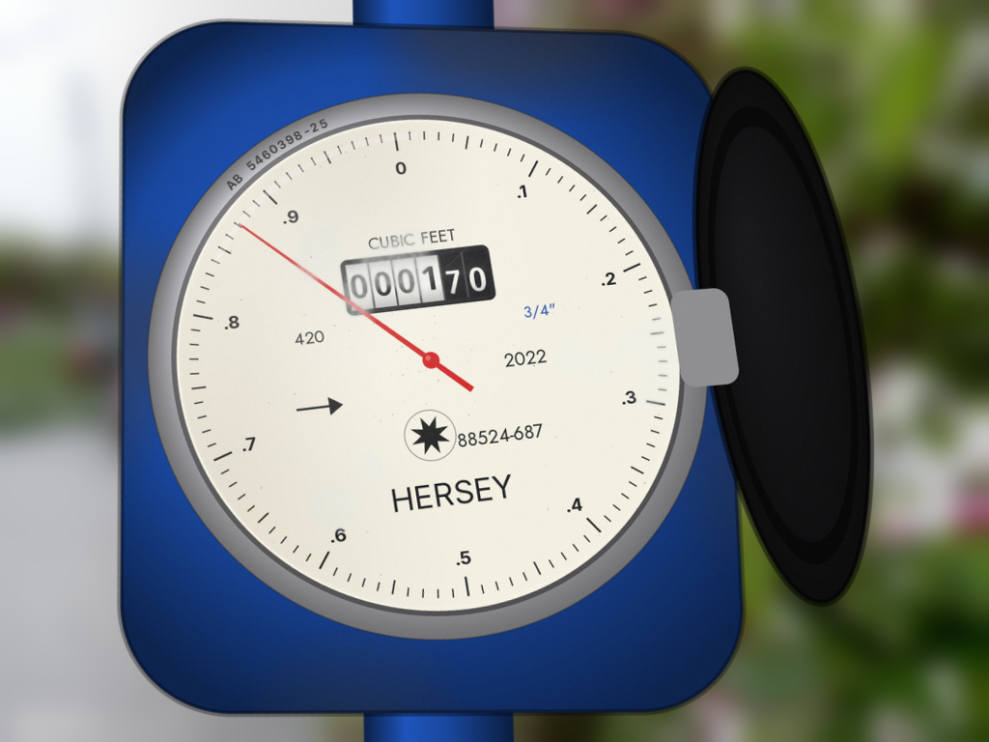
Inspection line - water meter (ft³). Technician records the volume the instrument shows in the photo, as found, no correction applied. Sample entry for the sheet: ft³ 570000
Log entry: ft³ 169.87
